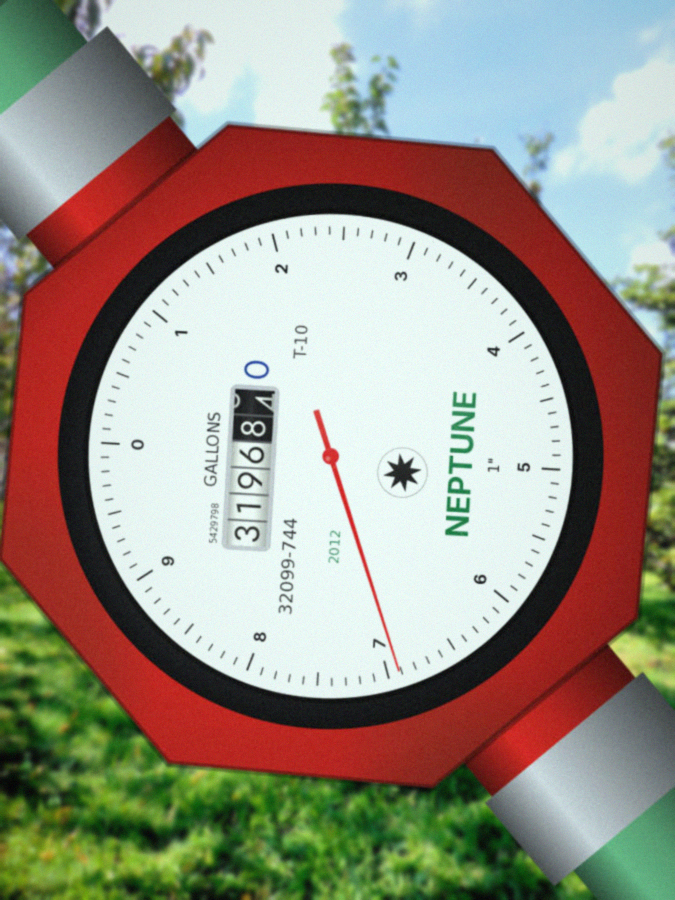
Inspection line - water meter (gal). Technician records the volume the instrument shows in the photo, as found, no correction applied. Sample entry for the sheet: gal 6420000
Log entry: gal 3196836.9
